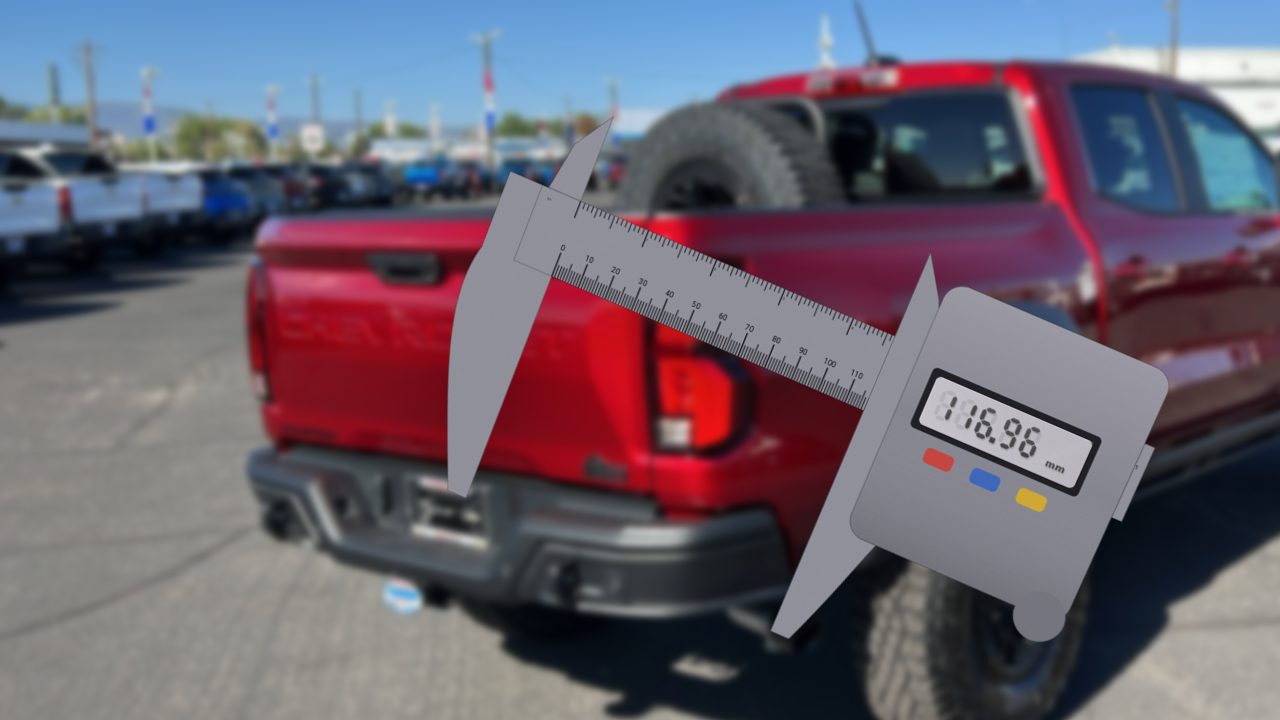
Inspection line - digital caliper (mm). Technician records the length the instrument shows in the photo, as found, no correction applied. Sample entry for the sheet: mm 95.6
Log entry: mm 116.96
